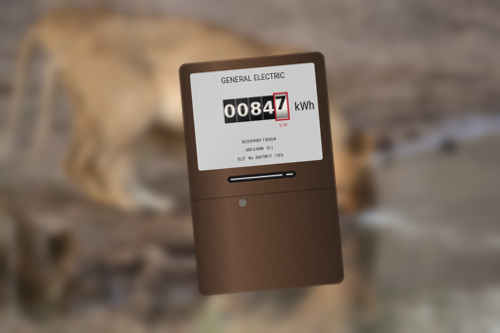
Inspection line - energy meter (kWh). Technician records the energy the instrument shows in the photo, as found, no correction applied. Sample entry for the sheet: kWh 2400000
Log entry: kWh 84.7
